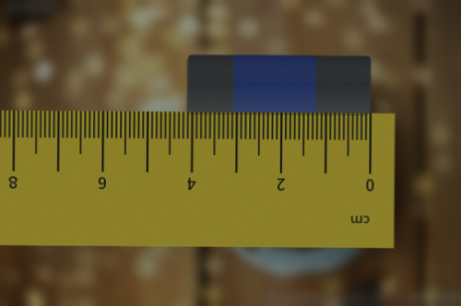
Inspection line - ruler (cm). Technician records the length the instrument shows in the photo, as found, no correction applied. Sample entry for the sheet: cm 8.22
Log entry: cm 4.1
